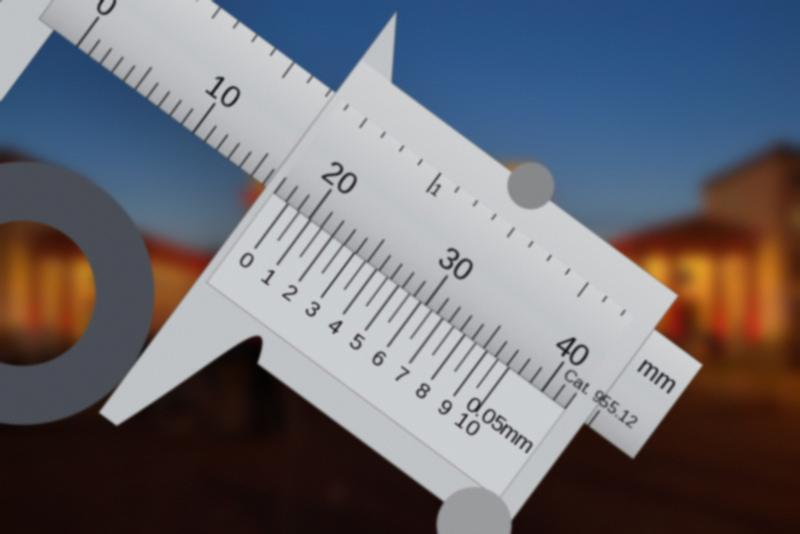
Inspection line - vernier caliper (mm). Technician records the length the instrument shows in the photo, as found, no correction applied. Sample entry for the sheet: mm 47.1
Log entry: mm 18.2
